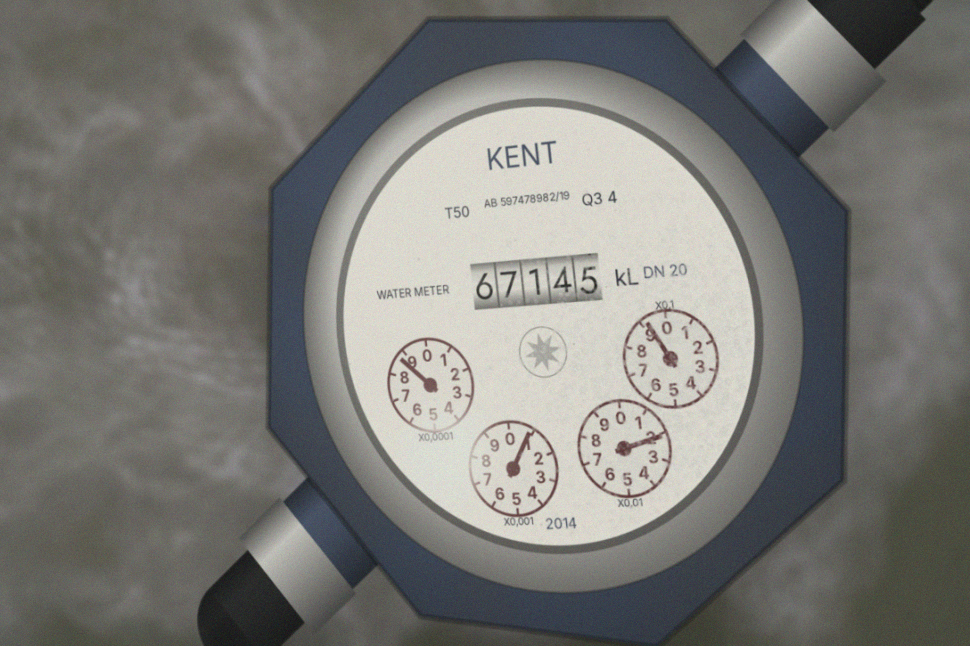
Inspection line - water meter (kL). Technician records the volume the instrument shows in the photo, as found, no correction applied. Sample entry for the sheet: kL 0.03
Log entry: kL 67144.9208
